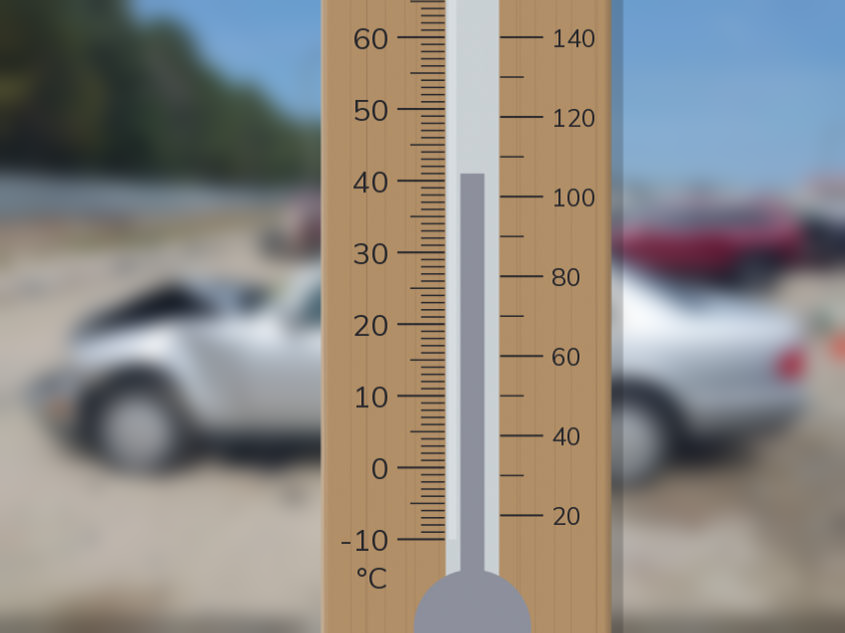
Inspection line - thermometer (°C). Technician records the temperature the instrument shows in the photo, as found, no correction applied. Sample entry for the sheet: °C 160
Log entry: °C 41
